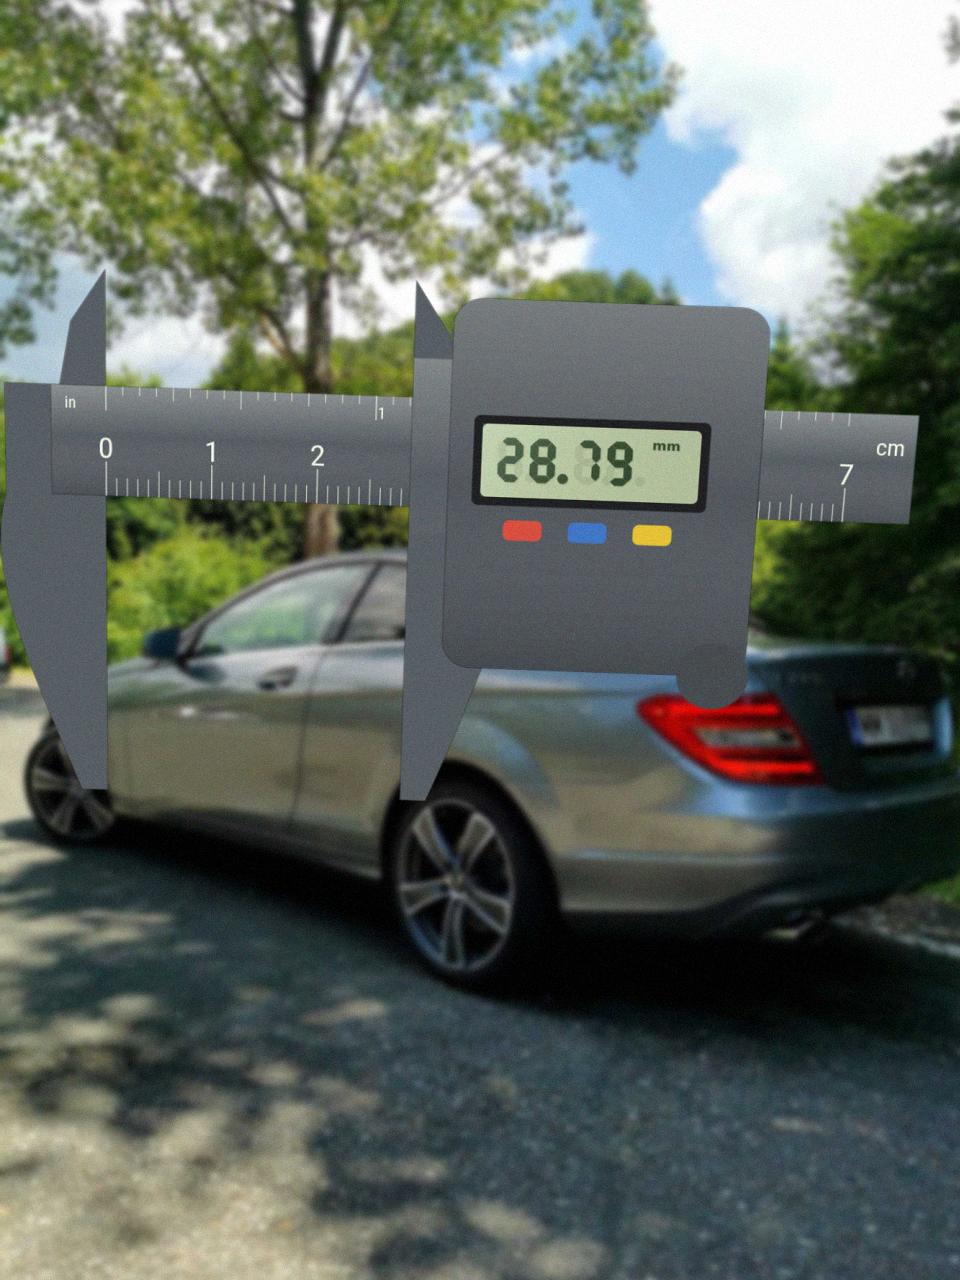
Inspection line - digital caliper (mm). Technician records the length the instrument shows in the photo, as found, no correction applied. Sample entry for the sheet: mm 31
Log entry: mm 28.79
